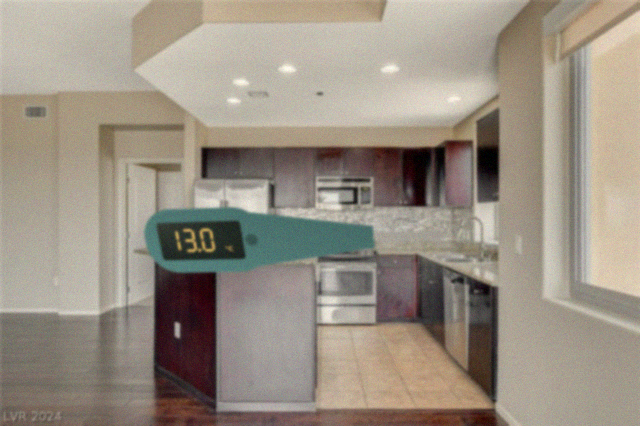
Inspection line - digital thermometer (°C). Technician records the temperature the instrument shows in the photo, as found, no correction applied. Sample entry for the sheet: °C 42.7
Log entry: °C 13.0
